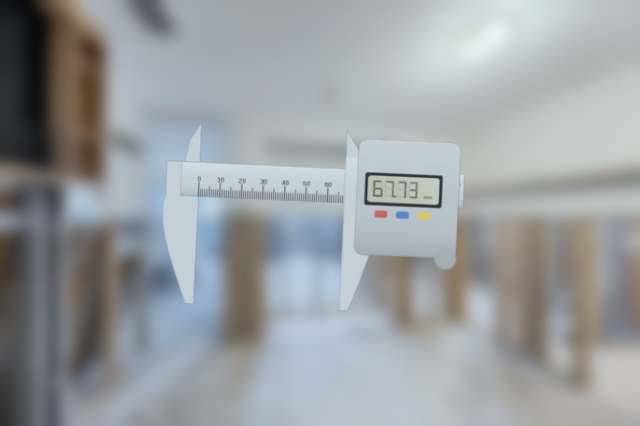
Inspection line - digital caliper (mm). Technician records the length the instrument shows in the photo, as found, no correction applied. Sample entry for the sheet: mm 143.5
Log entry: mm 67.73
